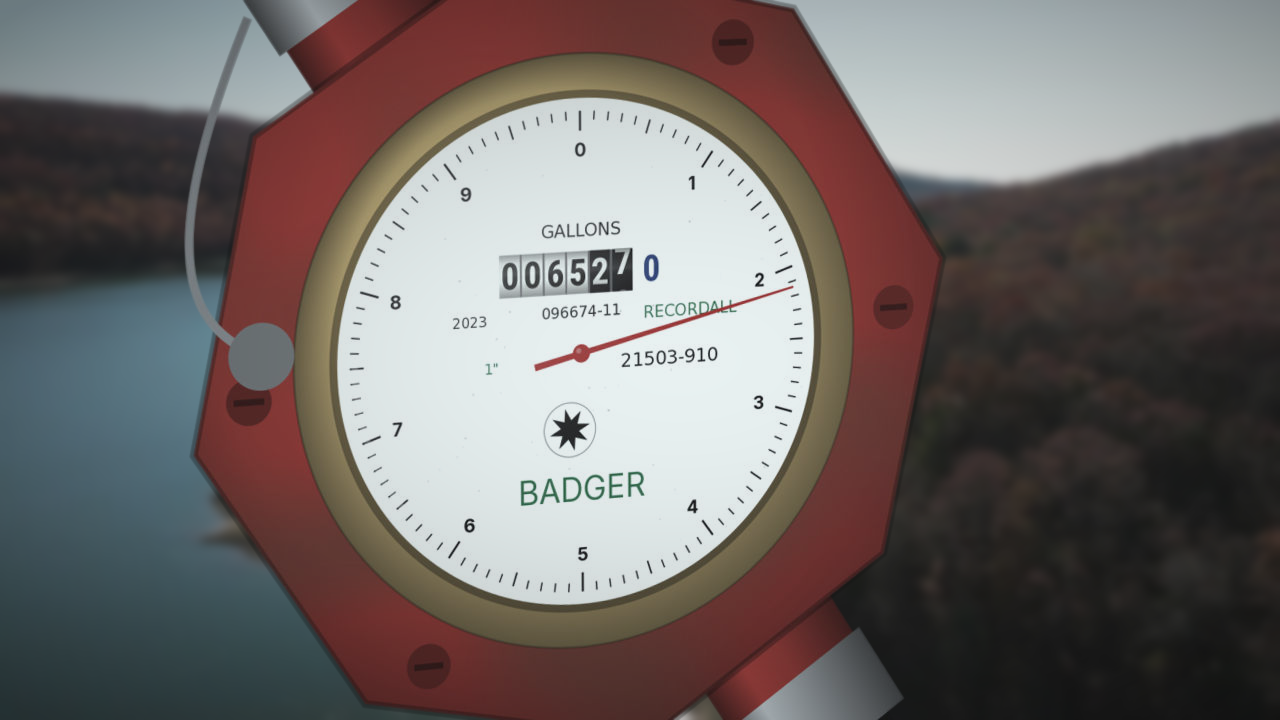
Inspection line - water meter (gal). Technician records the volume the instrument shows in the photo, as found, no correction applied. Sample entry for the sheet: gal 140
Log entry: gal 65272.1
